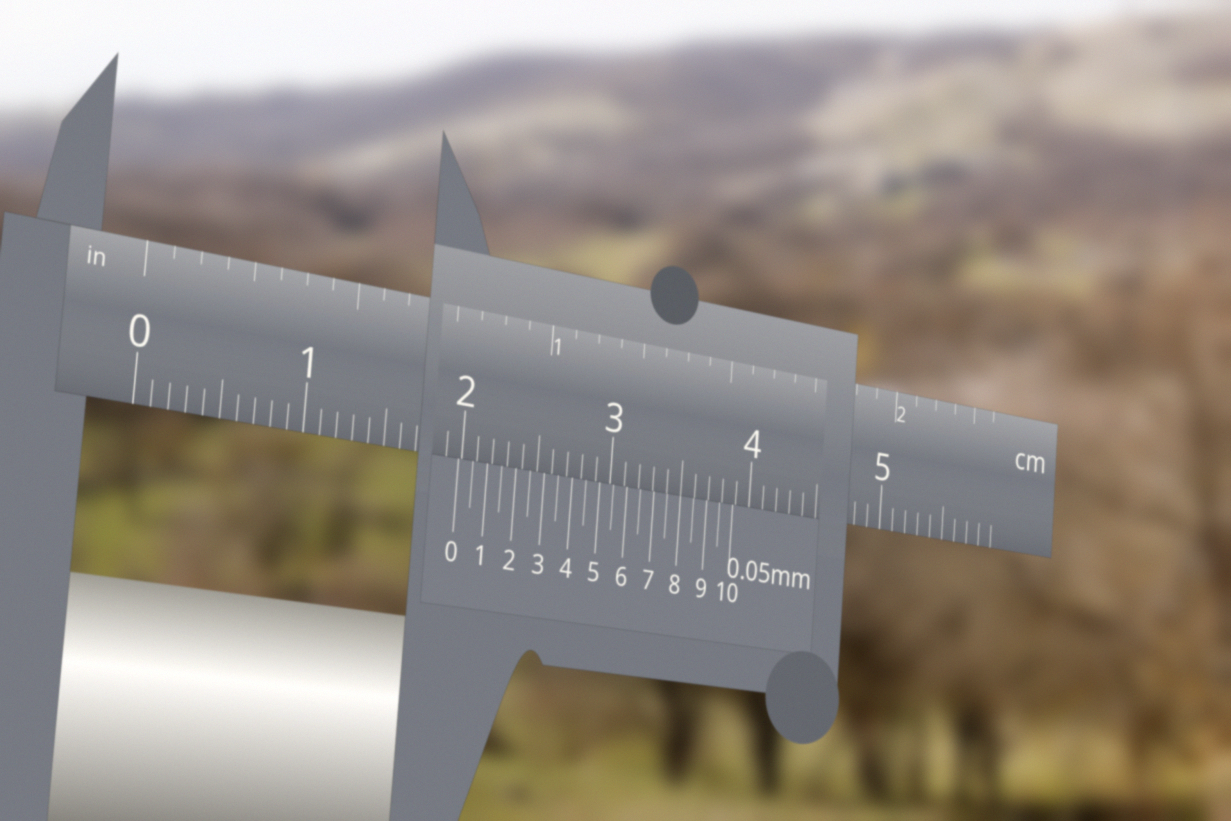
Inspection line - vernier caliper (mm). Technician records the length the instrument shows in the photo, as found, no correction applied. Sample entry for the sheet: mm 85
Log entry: mm 19.8
